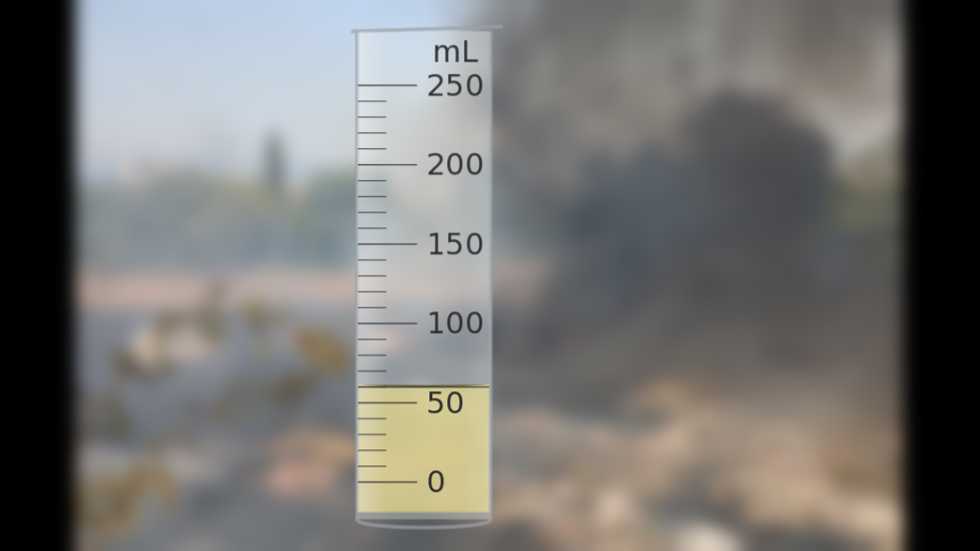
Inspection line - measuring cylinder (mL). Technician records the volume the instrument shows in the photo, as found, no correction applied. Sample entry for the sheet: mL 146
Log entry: mL 60
